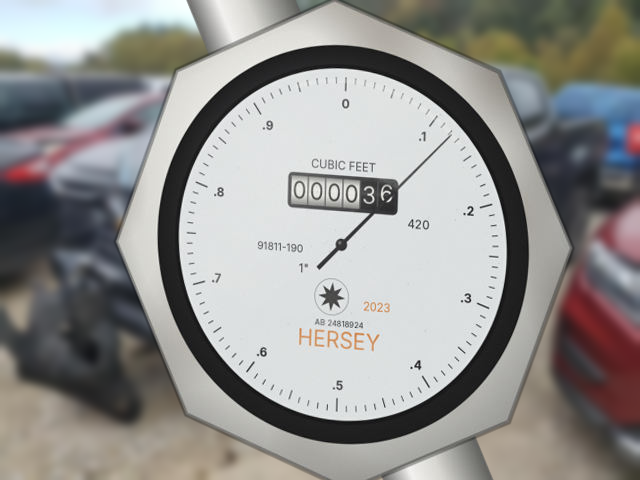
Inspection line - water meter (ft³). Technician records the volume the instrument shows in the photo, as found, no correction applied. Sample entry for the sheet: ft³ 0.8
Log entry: ft³ 36.12
